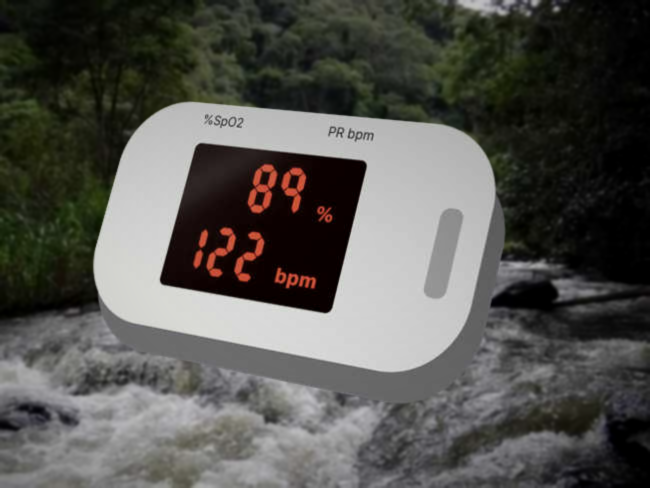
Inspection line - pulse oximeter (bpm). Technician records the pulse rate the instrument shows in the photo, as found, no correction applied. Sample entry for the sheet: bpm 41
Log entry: bpm 122
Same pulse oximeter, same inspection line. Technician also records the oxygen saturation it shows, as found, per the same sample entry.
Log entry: % 89
